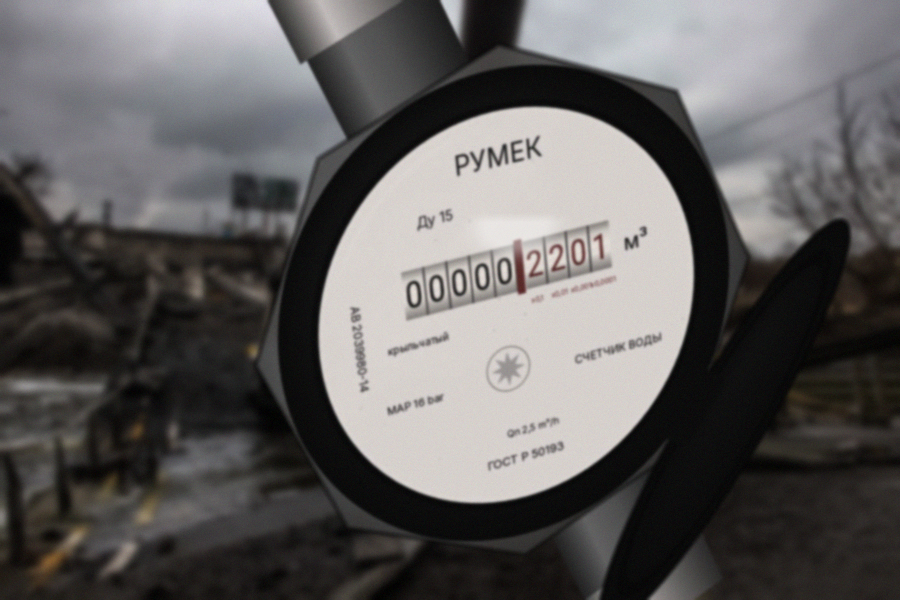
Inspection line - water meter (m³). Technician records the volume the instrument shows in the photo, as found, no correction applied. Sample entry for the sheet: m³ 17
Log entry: m³ 0.2201
